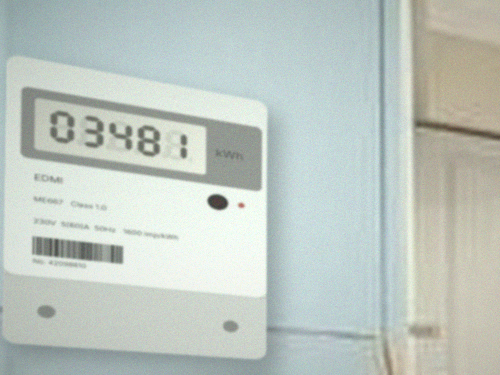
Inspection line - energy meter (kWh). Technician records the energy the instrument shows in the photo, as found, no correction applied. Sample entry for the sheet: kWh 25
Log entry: kWh 3481
